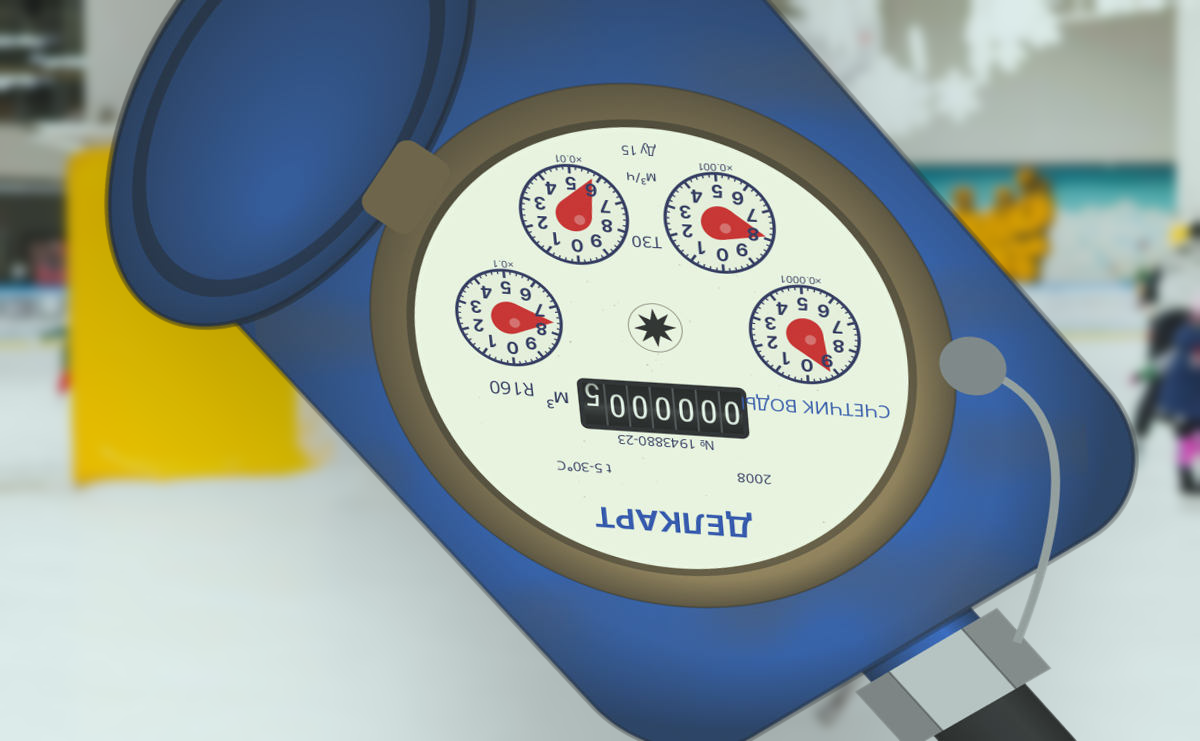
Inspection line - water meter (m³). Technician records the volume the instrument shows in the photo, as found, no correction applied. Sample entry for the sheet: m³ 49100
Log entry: m³ 4.7579
